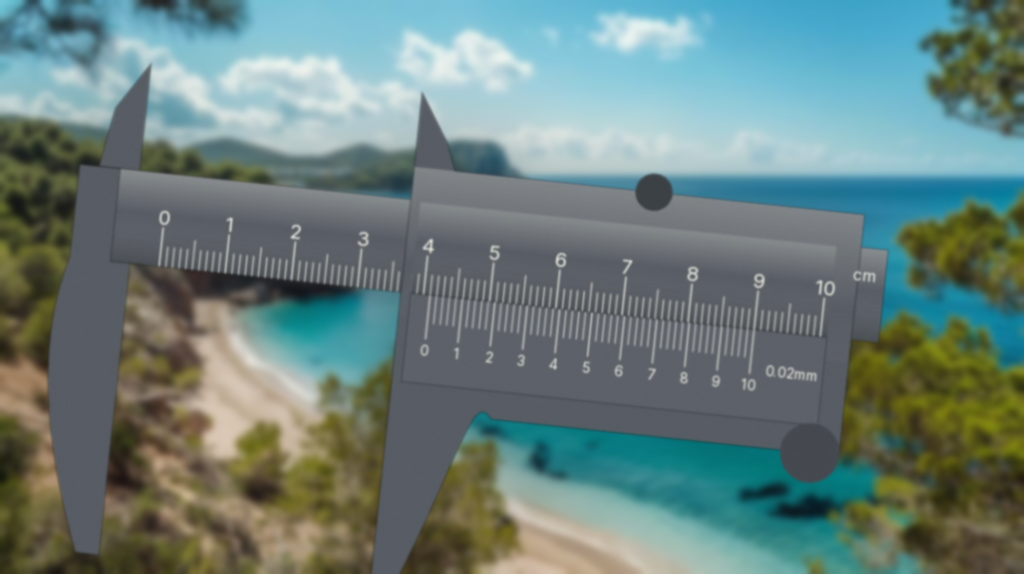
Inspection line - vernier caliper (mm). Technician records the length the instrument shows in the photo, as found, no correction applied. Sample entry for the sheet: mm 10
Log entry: mm 41.0
